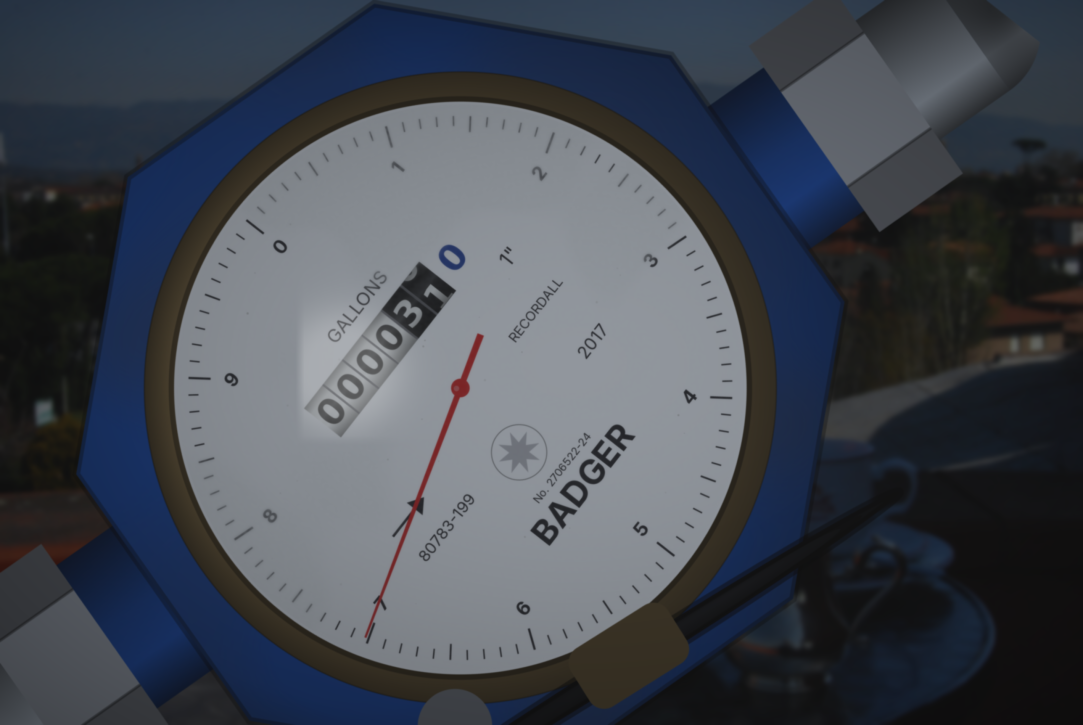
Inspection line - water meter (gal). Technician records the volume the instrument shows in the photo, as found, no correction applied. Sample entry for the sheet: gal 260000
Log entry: gal 307.0
